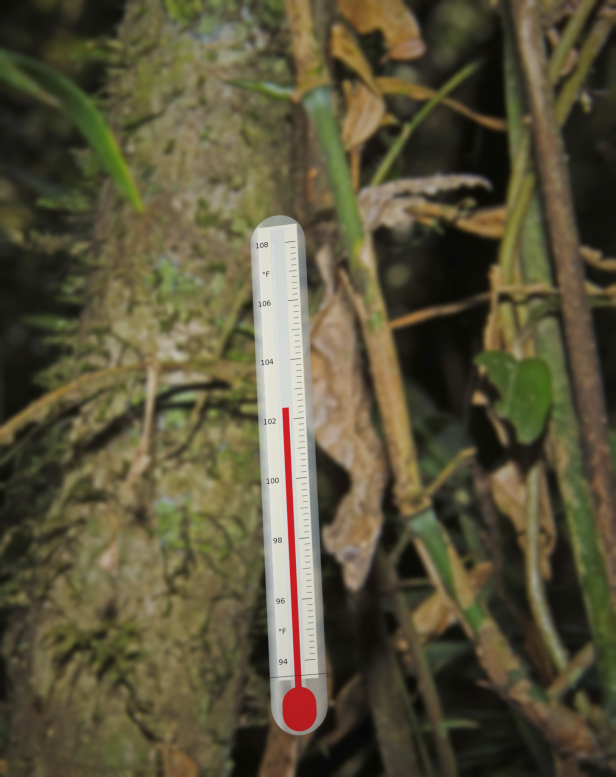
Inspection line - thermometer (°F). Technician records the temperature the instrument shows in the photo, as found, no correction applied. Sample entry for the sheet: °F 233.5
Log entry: °F 102.4
